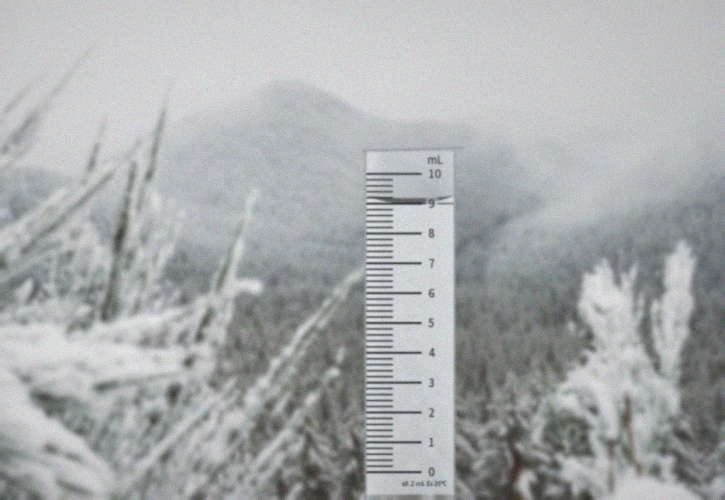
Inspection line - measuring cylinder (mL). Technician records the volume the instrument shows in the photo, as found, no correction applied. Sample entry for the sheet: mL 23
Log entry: mL 9
